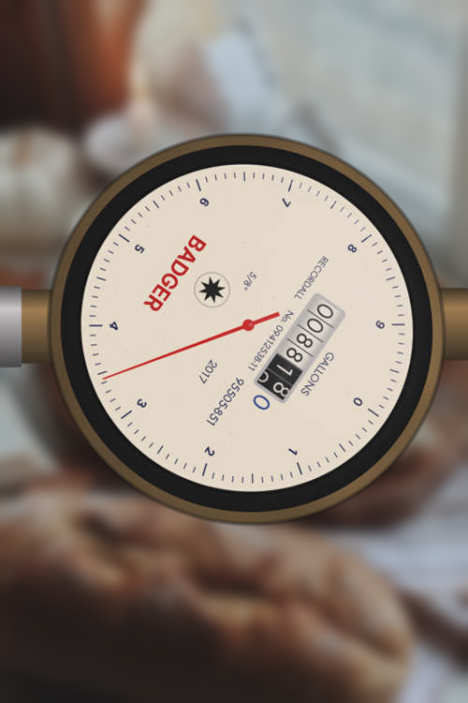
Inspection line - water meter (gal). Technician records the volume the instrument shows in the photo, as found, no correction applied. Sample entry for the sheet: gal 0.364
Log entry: gal 88183.4
